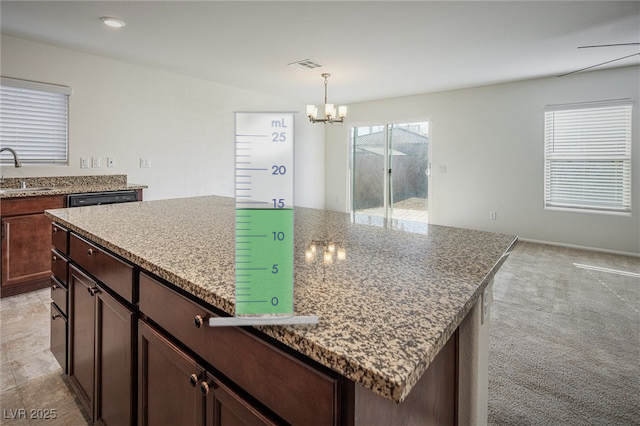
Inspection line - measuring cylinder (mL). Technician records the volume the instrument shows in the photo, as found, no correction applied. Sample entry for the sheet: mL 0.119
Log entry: mL 14
